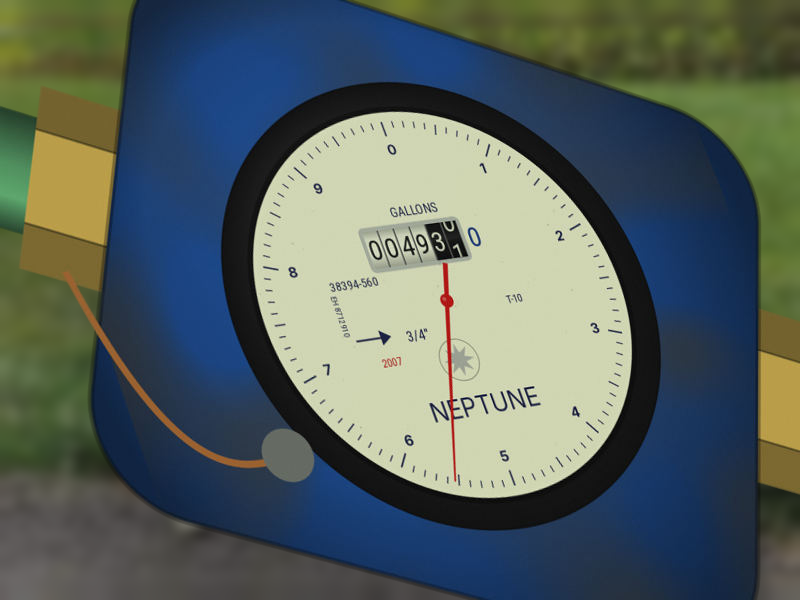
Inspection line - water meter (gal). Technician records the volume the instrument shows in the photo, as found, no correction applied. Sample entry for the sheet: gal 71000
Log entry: gal 49305.5
